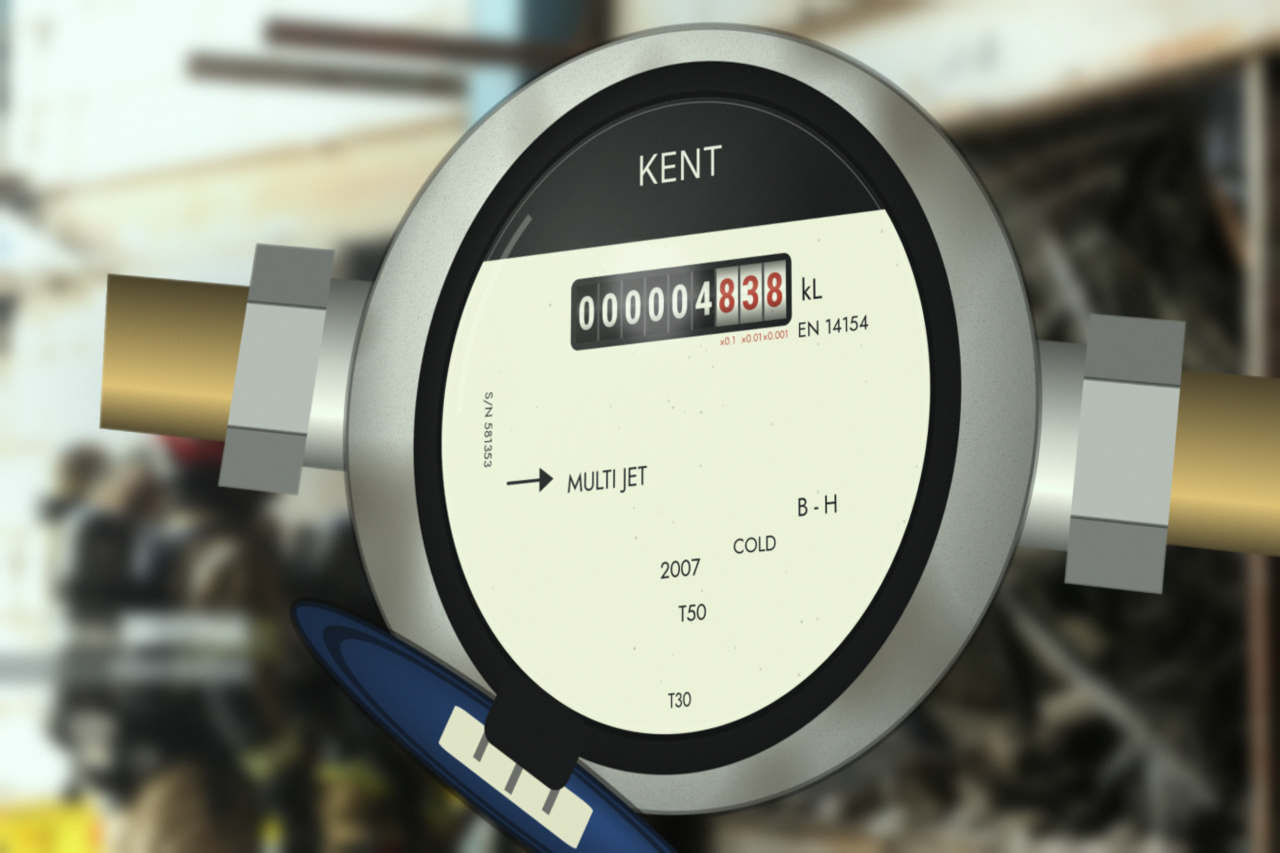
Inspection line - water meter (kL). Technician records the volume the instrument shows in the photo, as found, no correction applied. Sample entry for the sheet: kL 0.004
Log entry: kL 4.838
